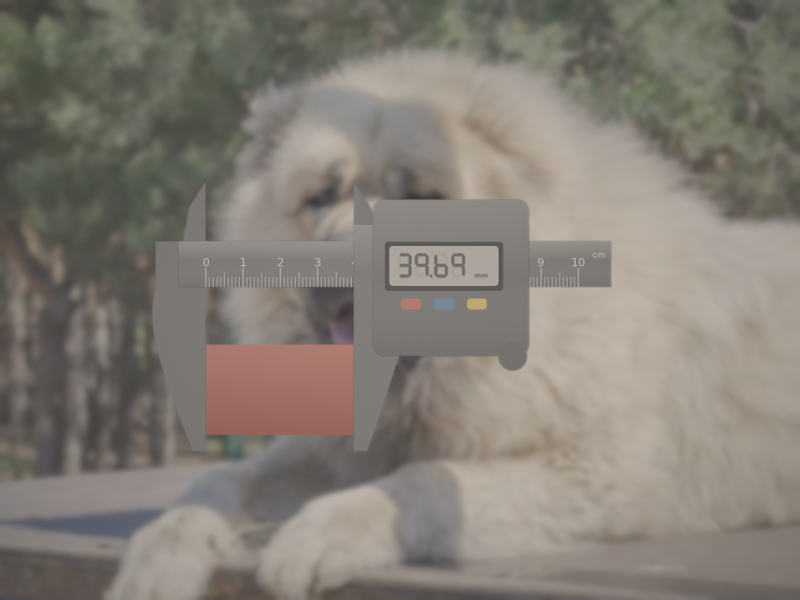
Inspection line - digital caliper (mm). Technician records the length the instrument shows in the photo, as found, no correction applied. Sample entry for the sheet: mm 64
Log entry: mm 39.69
